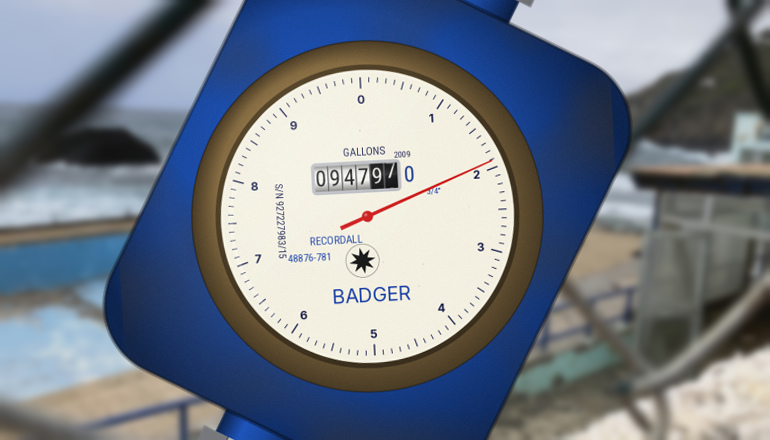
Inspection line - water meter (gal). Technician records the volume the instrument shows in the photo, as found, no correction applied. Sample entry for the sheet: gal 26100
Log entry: gal 947971.9
